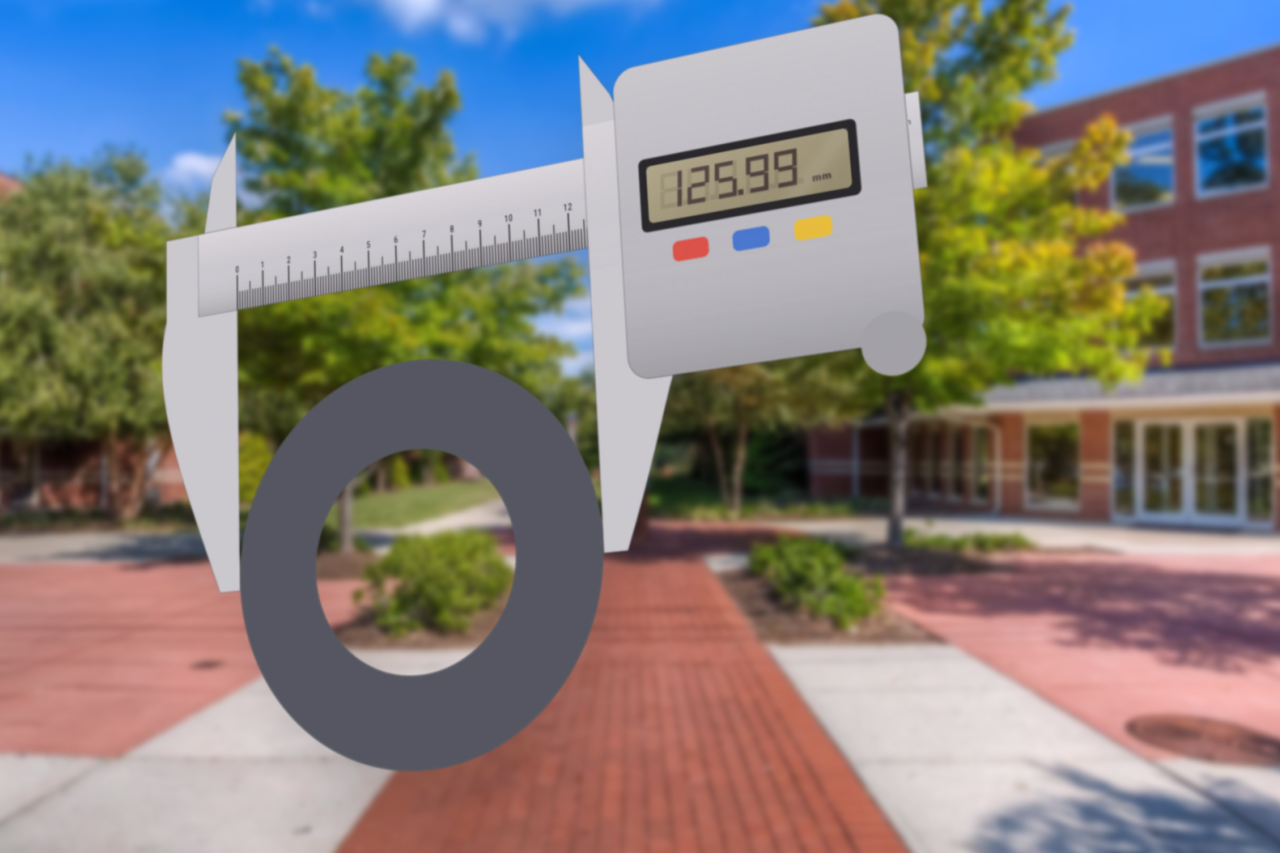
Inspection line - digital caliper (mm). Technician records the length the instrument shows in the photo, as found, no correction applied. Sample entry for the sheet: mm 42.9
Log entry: mm 125.99
